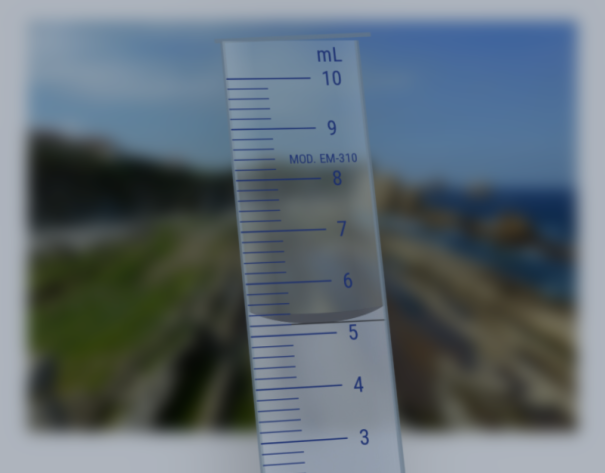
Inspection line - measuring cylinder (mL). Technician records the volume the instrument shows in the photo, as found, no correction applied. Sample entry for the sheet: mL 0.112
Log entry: mL 5.2
